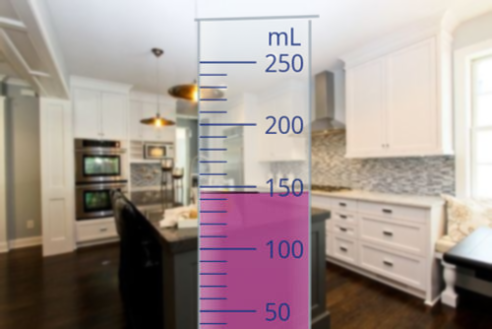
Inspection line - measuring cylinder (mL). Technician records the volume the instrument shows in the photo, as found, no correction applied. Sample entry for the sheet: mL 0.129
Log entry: mL 145
